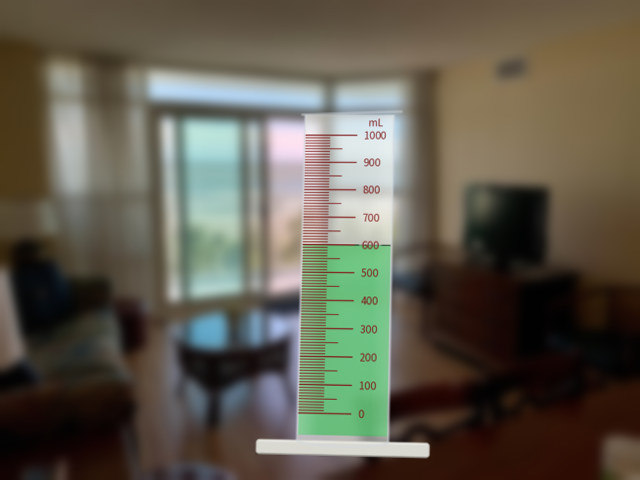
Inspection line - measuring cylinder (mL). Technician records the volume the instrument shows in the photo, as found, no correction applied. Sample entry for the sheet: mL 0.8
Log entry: mL 600
